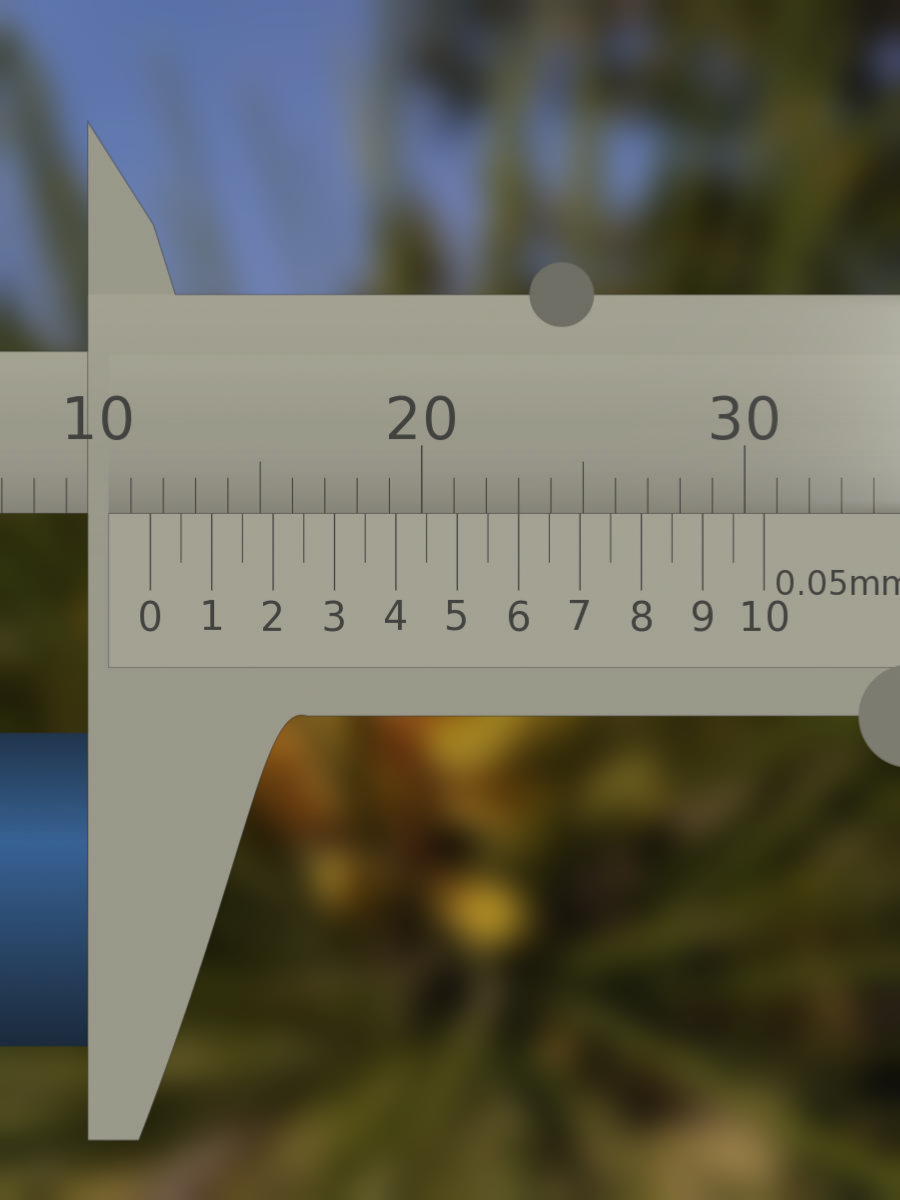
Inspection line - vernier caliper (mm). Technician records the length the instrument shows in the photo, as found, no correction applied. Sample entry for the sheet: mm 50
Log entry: mm 11.60
